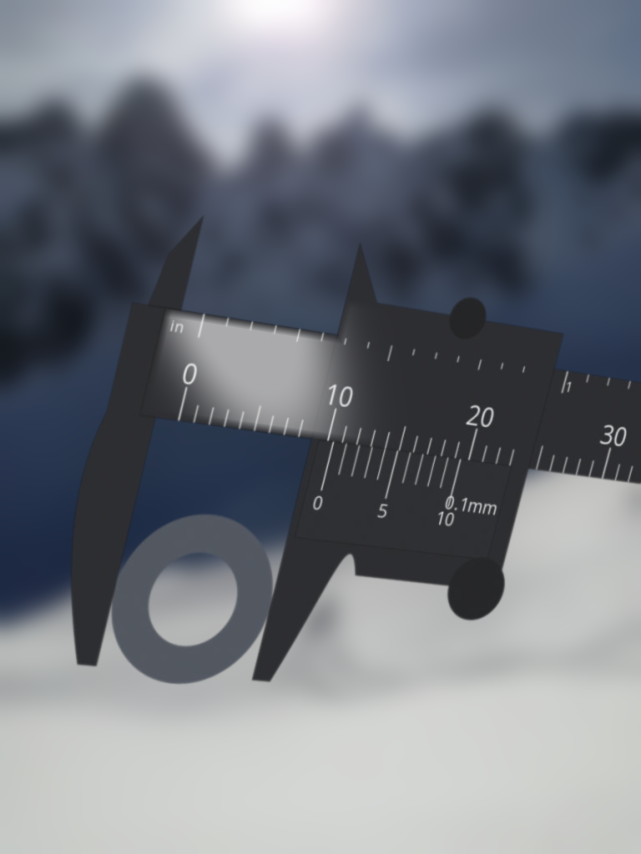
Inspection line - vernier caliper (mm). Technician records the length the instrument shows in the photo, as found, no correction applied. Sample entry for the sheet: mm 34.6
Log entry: mm 10.4
